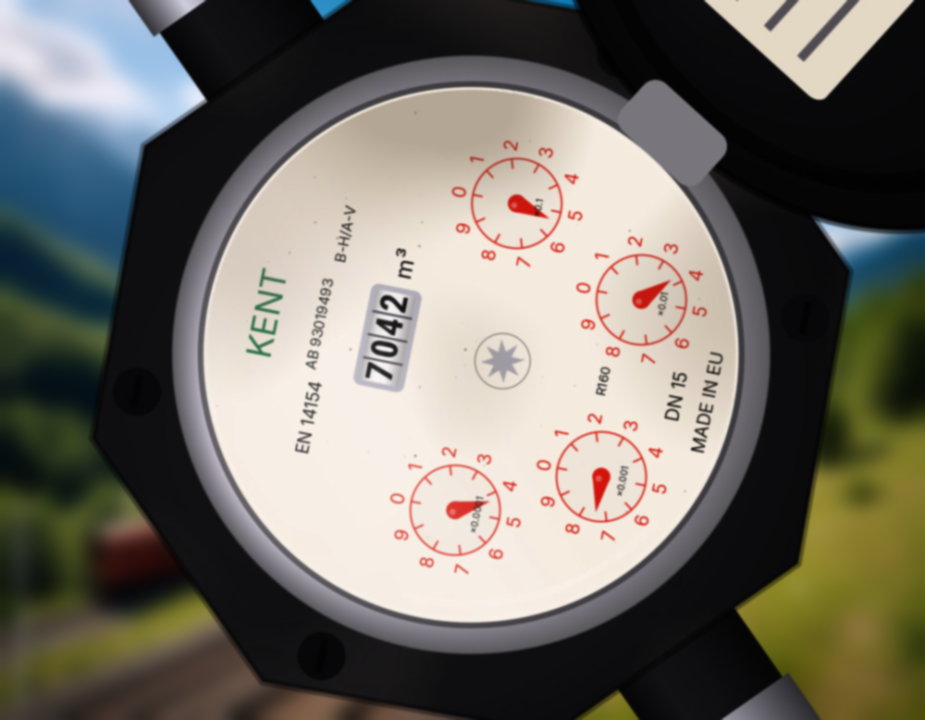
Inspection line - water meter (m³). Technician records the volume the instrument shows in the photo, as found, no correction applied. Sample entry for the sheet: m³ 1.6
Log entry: m³ 7042.5374
